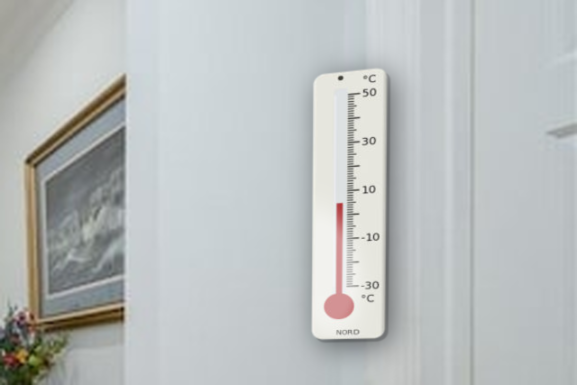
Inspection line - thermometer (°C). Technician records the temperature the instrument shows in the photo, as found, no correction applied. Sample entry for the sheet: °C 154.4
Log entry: °C 5
